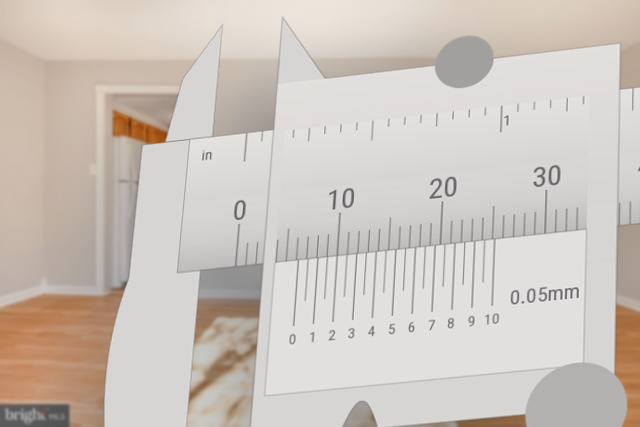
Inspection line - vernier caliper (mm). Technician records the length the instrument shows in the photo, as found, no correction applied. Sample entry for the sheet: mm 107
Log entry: mm 6.2
